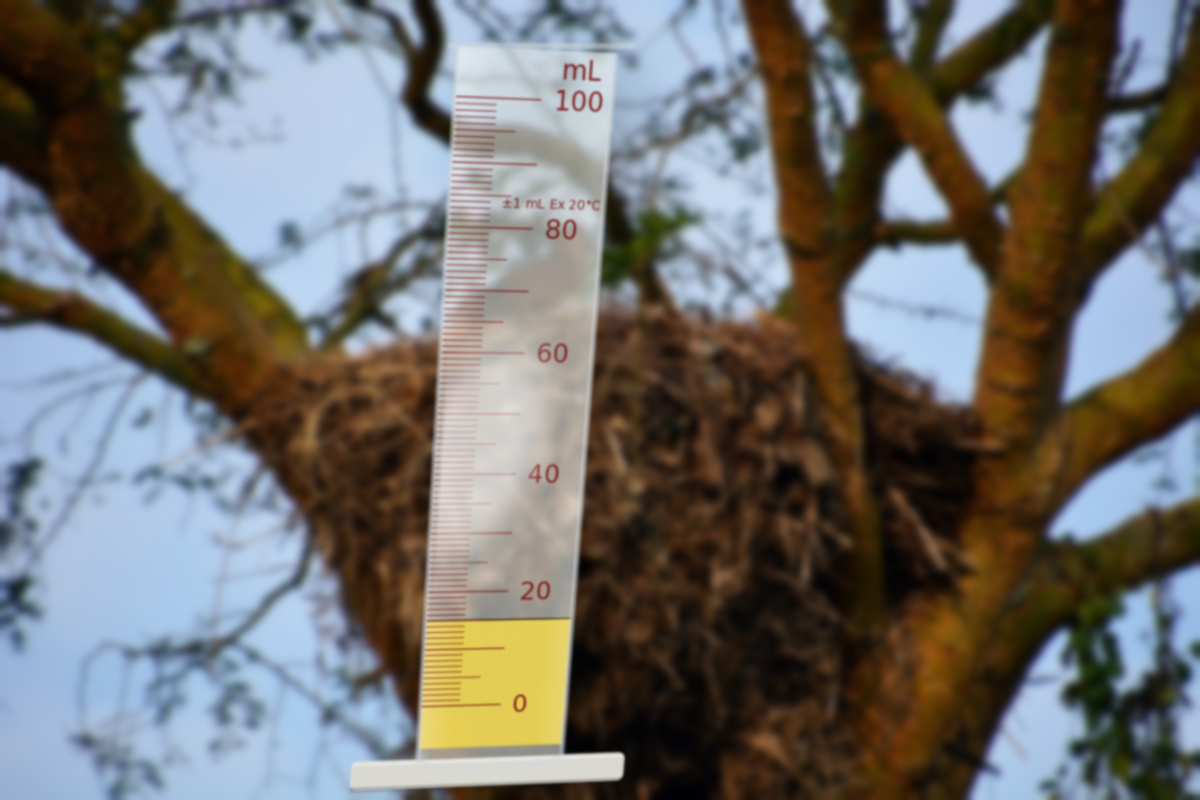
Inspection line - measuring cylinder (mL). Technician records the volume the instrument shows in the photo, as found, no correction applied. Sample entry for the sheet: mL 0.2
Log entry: mL 15
